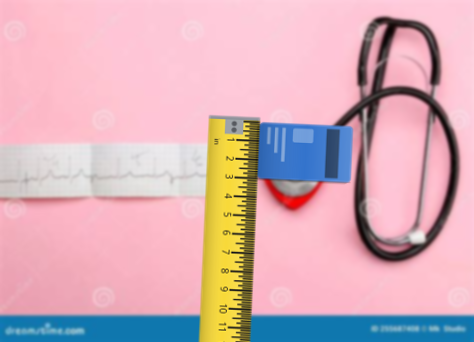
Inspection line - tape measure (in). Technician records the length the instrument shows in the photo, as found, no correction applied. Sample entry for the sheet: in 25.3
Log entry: in 3
